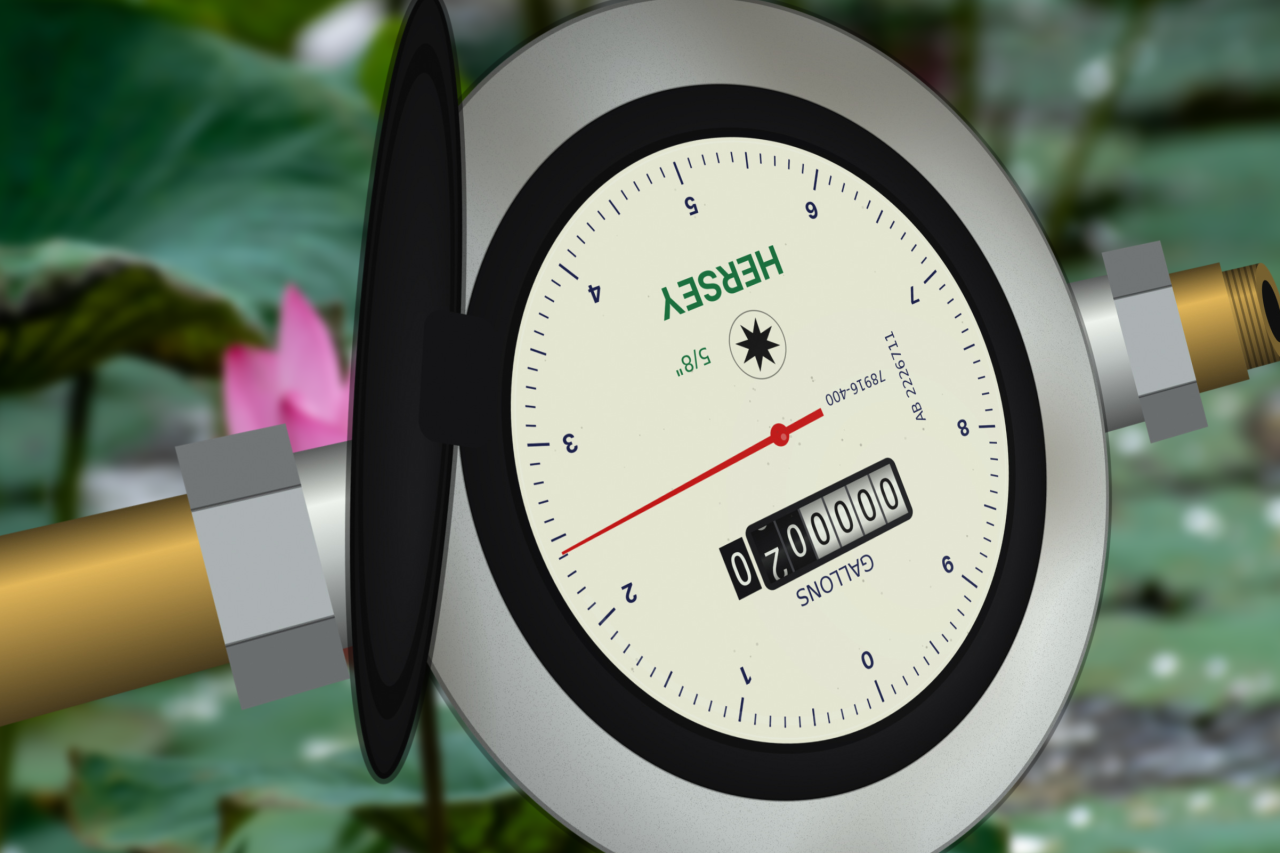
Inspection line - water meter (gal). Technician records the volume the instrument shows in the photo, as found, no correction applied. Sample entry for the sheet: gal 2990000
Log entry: gal 22.4
